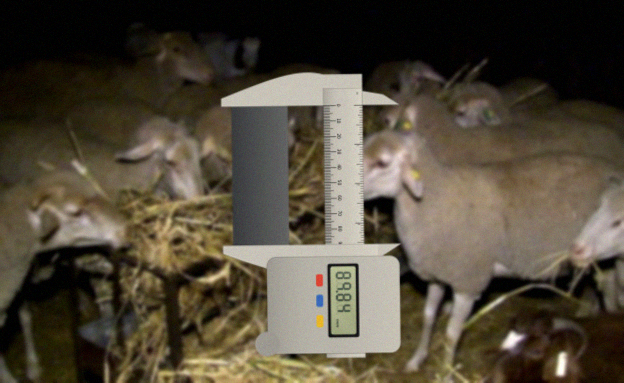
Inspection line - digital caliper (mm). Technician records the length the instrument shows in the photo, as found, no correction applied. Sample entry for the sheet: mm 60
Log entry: mm 89.84
